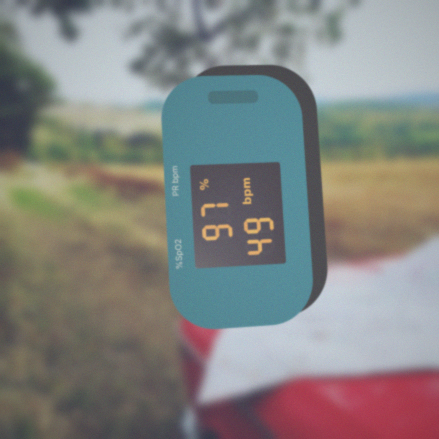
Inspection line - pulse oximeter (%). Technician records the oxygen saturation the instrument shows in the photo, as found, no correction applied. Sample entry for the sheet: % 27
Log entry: % 97
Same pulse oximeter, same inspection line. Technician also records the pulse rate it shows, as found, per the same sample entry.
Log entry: bpm 49
